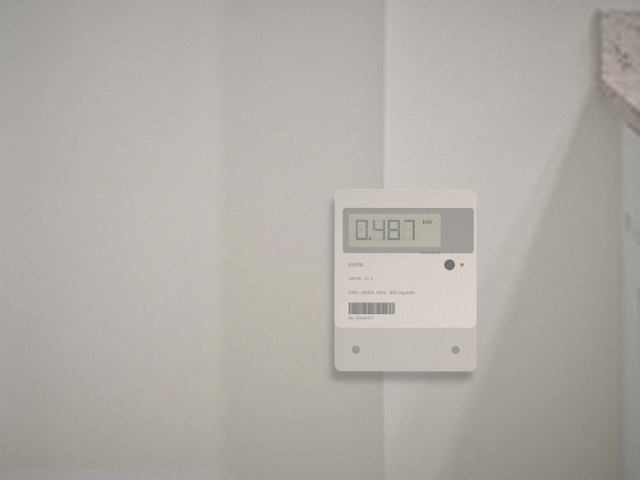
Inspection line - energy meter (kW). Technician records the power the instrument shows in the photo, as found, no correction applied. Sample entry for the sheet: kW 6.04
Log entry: kW 0.487
